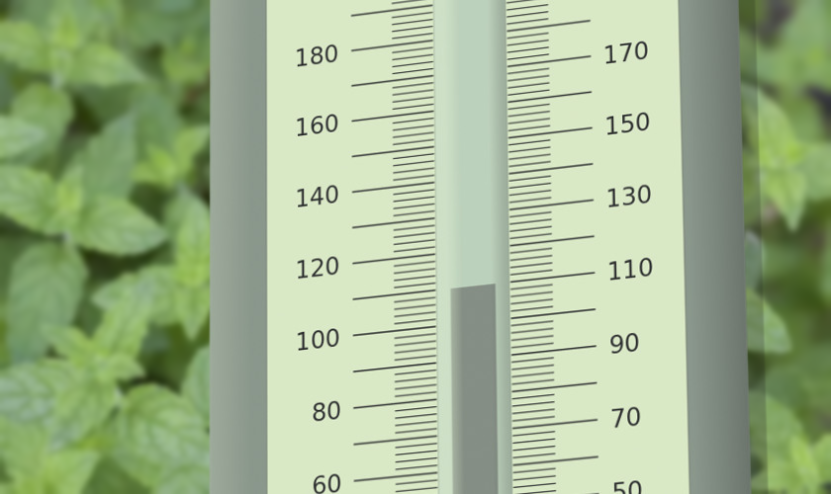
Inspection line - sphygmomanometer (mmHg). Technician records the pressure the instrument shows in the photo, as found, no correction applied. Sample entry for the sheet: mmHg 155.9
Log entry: mmHg 110
